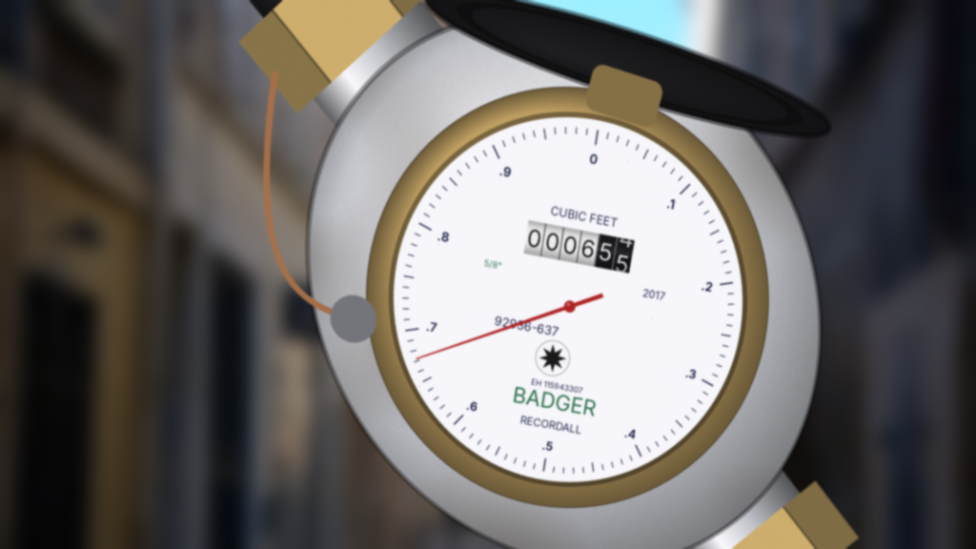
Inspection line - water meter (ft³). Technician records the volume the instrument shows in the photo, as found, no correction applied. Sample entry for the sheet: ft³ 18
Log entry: ft³ 654.67
